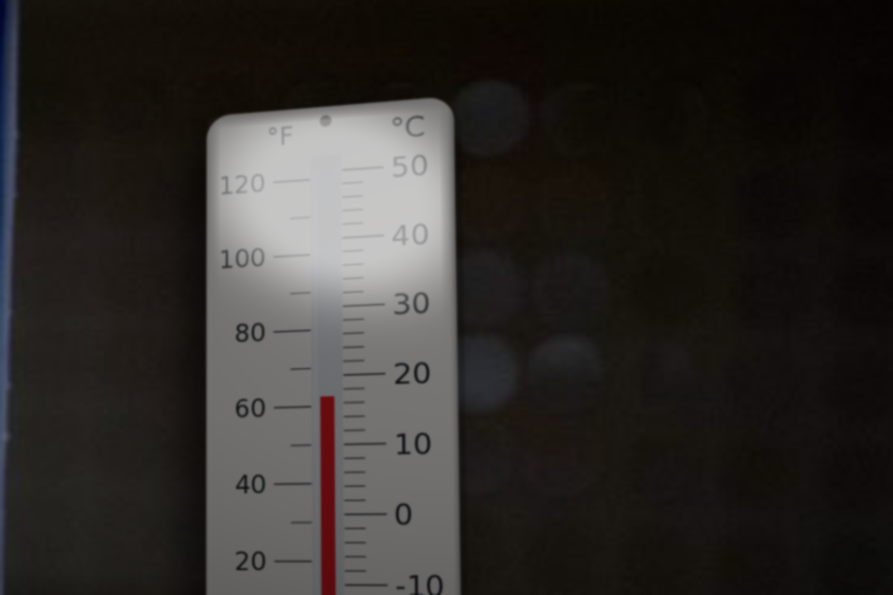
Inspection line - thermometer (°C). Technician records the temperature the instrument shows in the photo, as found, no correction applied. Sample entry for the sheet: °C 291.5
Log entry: °C 17
